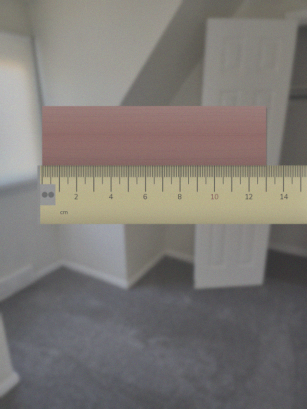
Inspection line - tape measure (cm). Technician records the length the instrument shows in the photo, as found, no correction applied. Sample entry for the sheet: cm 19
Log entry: cm 13
